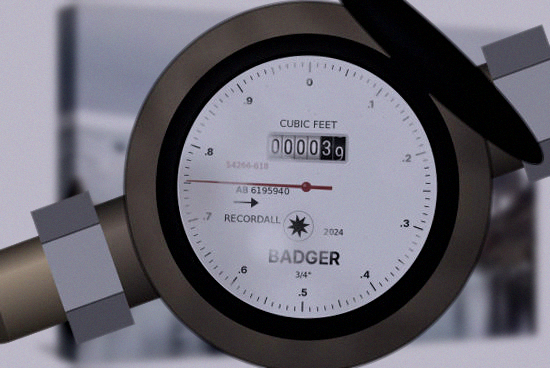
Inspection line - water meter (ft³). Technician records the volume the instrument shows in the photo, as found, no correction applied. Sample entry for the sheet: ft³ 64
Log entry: ft³ 38.75
